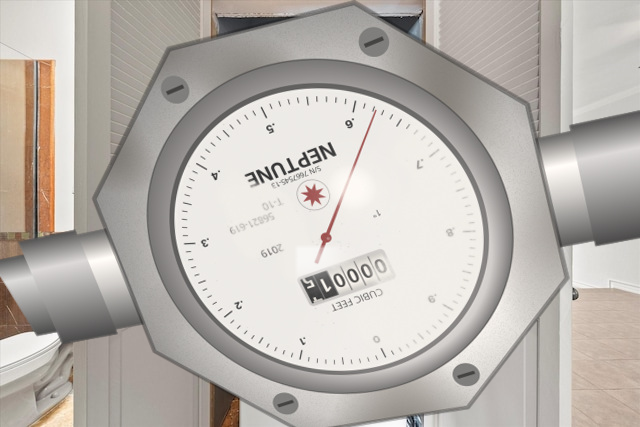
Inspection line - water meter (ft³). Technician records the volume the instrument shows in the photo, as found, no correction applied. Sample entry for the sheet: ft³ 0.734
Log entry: ft³ 14.62
